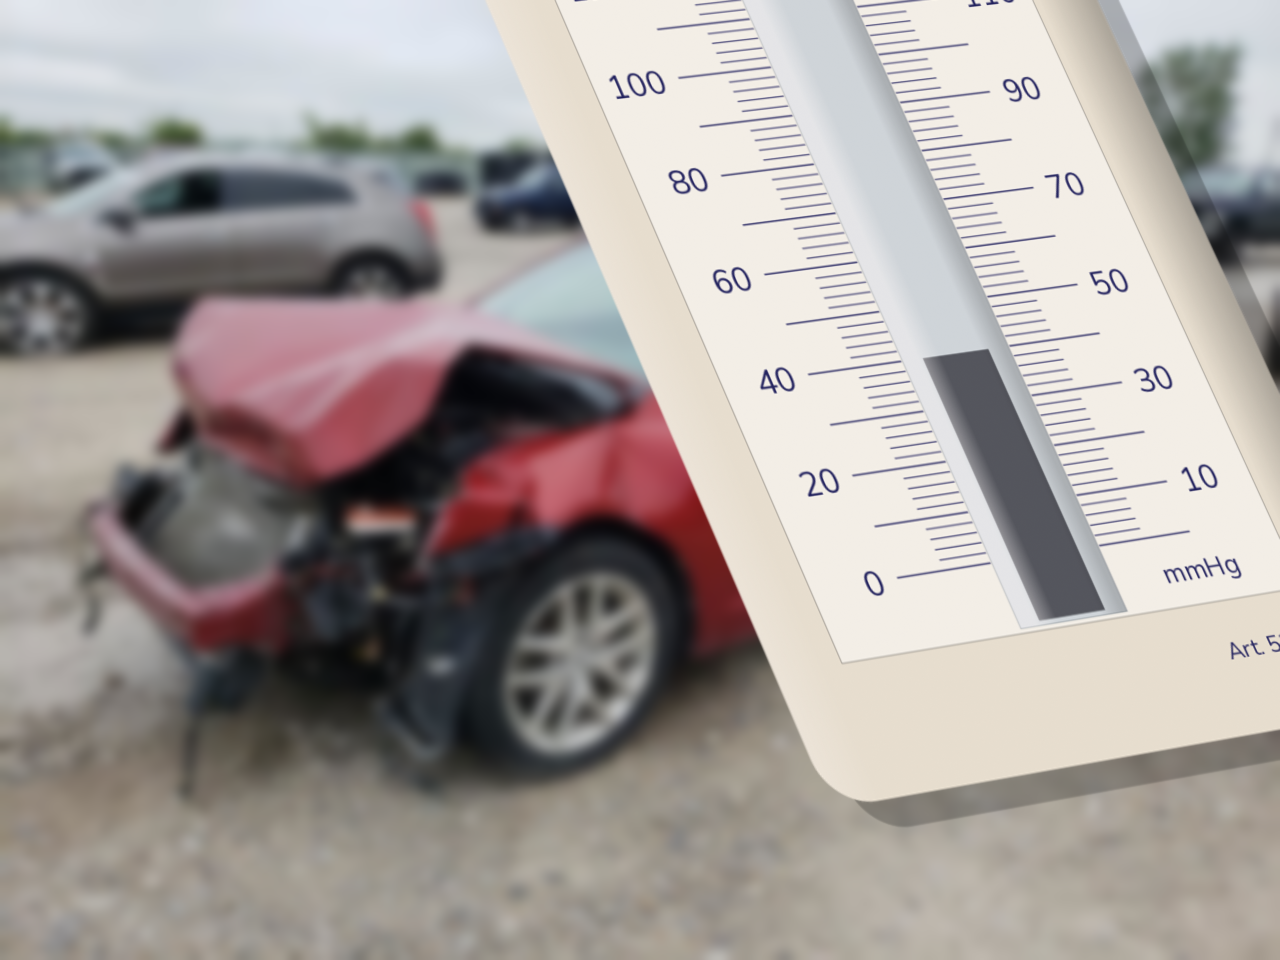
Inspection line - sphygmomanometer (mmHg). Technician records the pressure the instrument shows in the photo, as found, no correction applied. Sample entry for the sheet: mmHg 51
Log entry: mmHg 40
